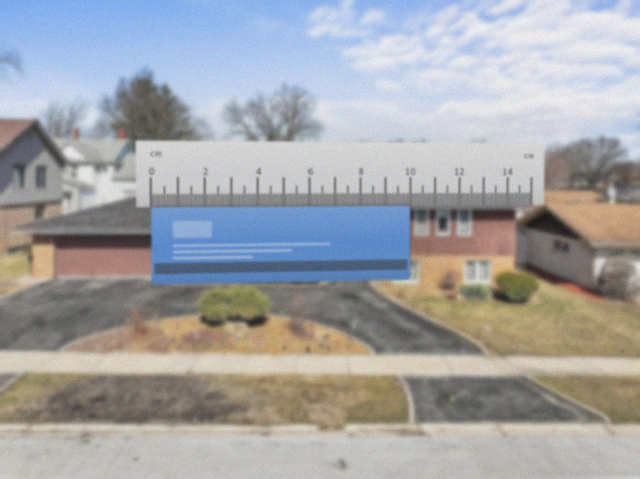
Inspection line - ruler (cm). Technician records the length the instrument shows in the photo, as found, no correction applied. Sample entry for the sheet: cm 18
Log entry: cm 10
